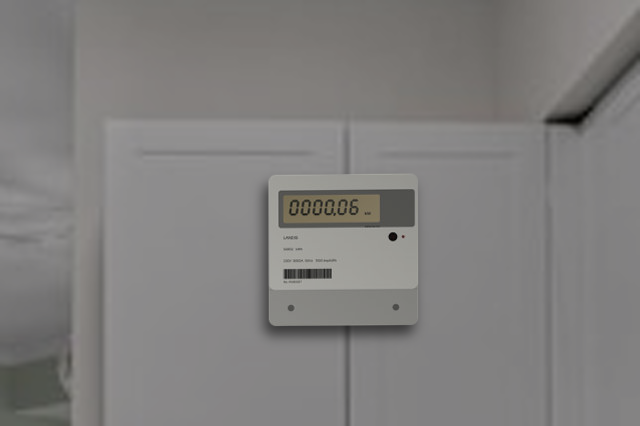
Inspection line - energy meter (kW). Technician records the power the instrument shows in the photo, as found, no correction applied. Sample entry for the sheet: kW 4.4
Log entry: kW 0.06
